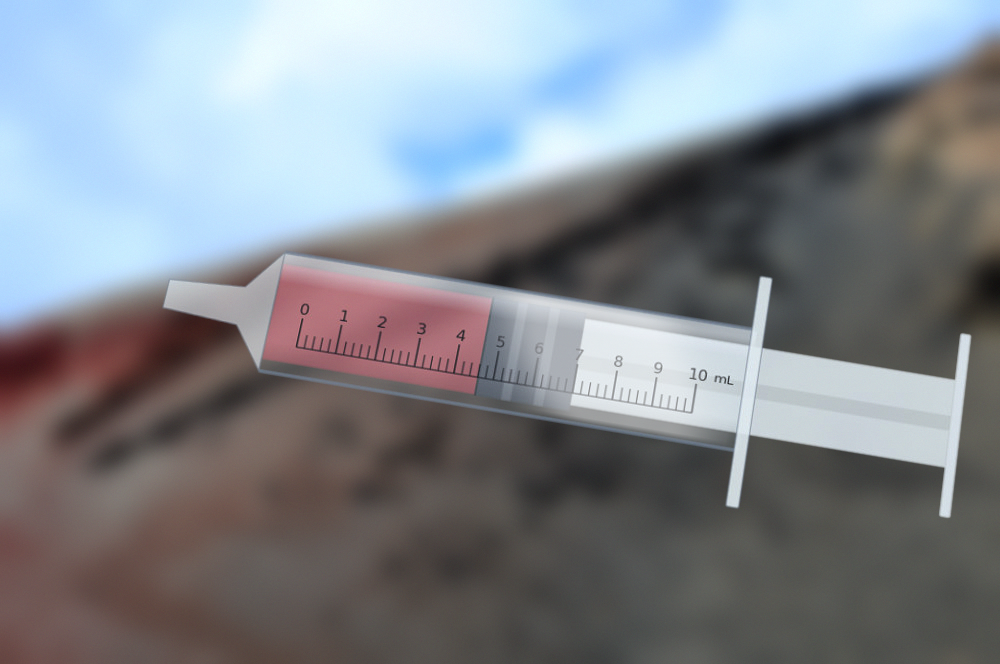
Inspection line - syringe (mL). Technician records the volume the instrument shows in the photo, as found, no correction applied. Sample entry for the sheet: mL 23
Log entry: mL 4.6
